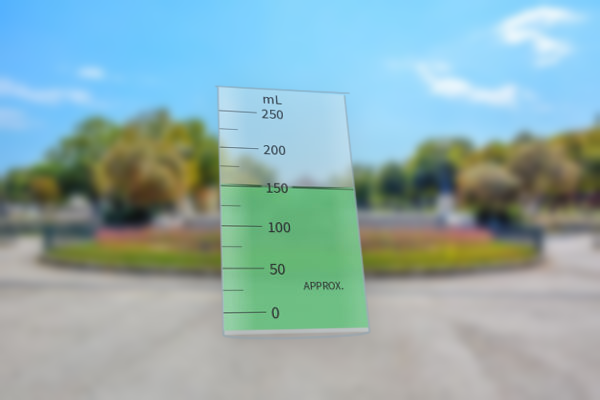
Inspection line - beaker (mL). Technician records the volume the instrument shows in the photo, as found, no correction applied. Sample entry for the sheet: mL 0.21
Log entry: mL 150
